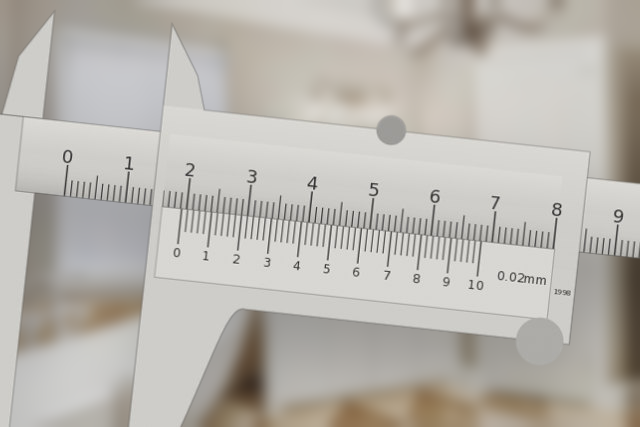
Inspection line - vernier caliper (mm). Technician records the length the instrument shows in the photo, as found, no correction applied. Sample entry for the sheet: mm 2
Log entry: mm 19.2
